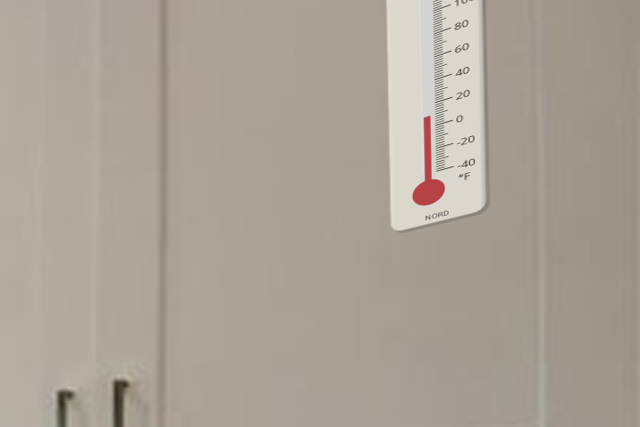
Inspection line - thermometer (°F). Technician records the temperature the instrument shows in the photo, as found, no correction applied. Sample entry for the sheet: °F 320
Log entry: °F 10
